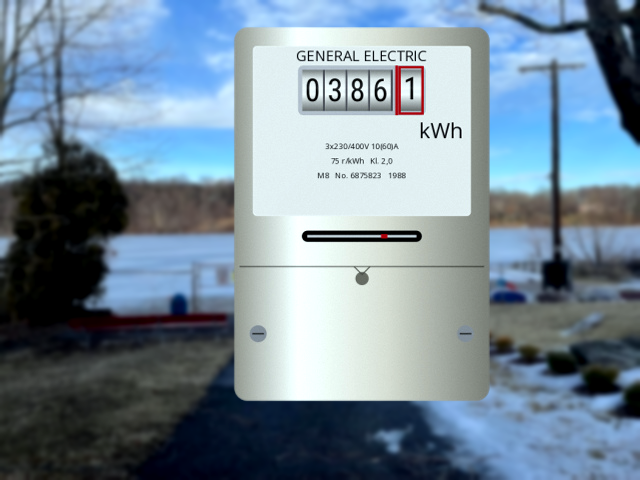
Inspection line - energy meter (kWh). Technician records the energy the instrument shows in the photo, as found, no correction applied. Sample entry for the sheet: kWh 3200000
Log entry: kWh 386.1
